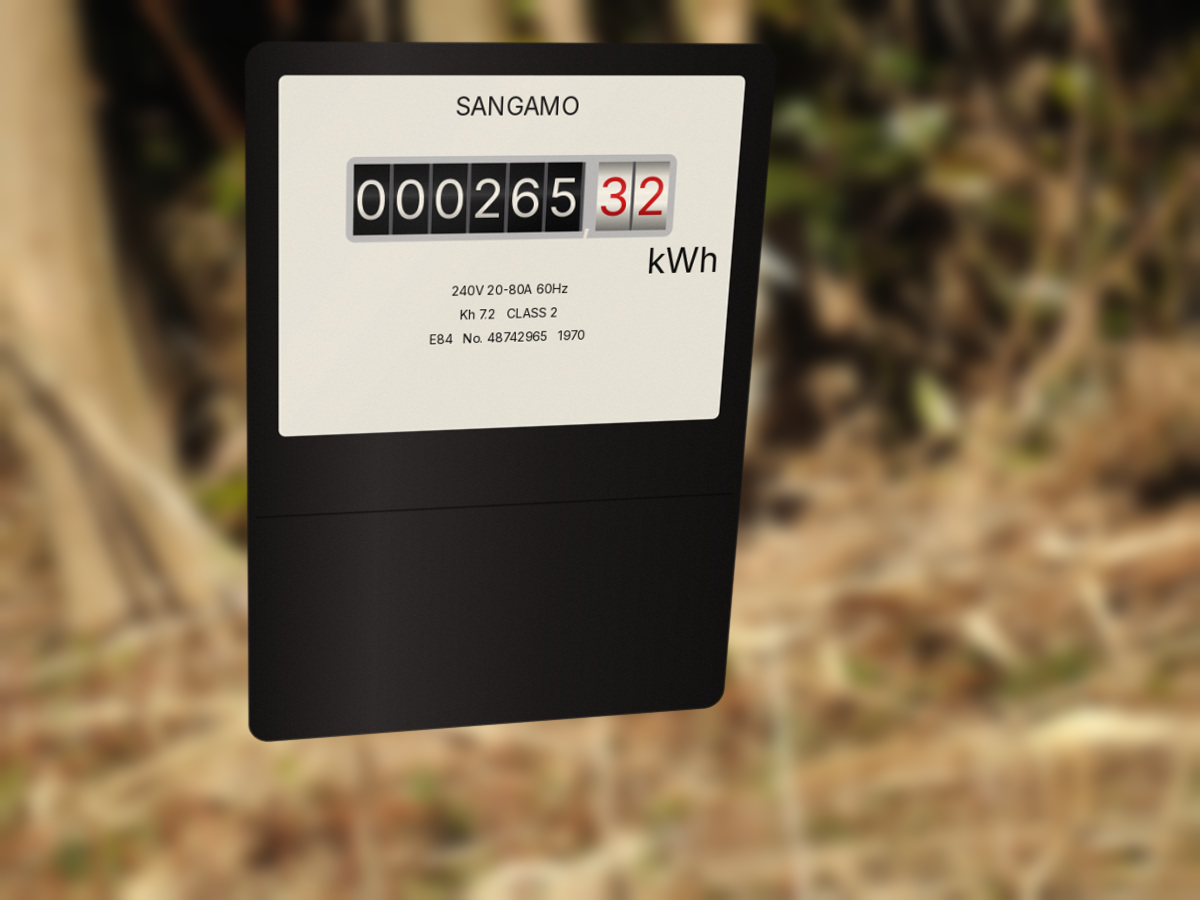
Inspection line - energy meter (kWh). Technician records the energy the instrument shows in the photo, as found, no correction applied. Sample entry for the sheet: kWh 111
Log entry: kWh 265.32
